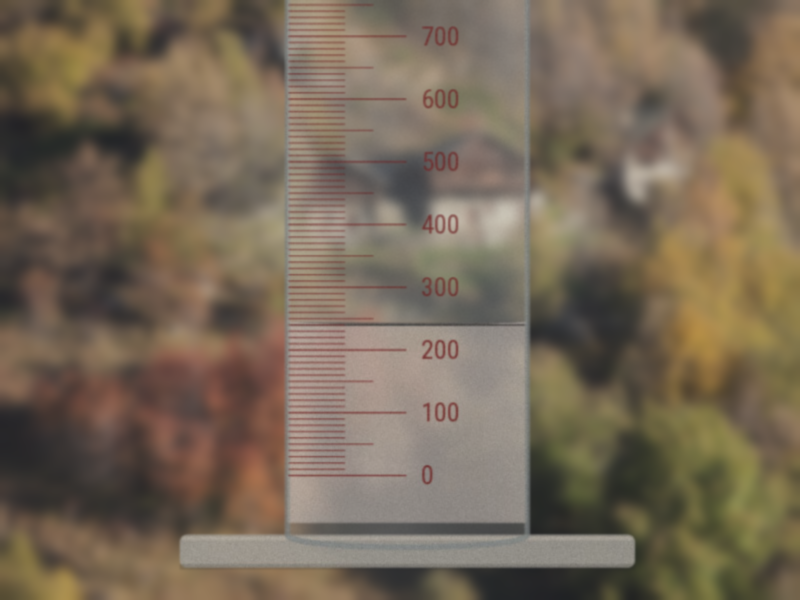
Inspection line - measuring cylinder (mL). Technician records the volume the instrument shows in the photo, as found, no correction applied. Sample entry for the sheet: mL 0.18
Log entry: mL 240
